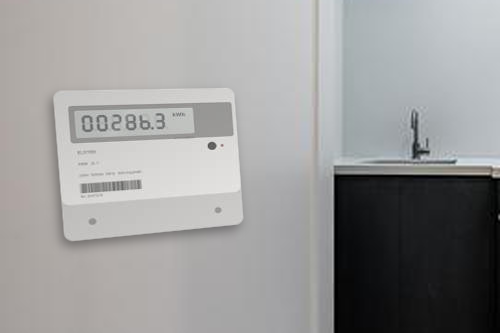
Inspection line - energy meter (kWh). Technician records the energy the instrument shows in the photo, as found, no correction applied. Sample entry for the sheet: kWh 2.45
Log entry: kWh 286.3
